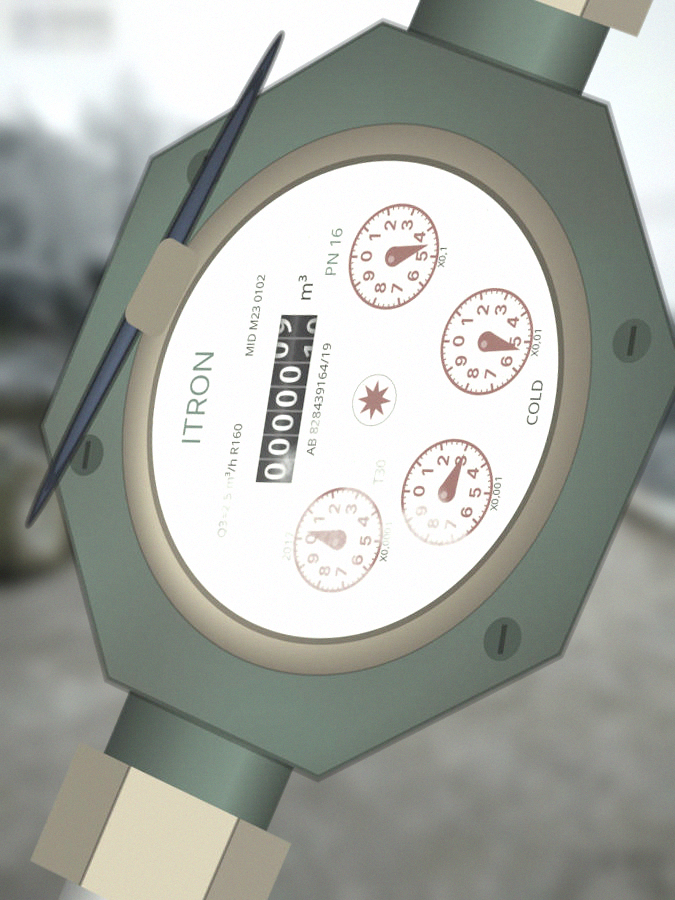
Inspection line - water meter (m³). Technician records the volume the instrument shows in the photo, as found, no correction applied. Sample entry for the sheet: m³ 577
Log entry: m³ 9.4530
